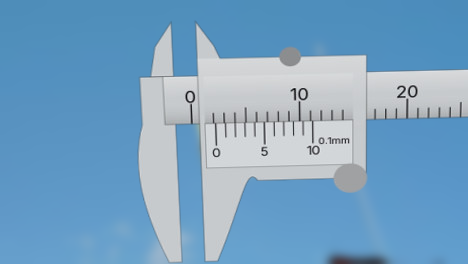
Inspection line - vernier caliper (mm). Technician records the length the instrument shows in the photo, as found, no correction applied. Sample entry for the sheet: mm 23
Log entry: mm 2.2
